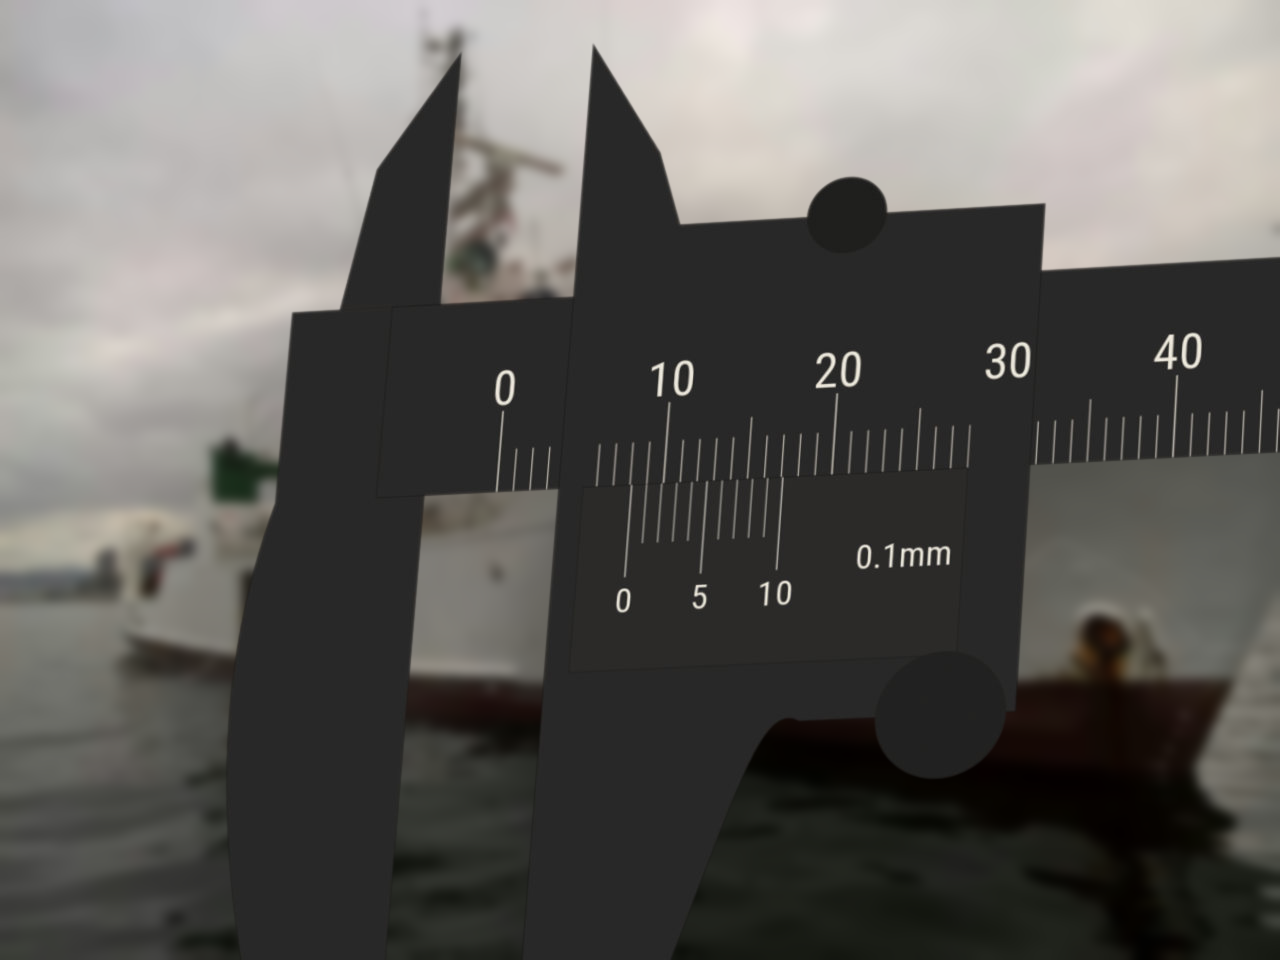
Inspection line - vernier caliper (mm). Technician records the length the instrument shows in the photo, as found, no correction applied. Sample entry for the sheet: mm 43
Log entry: mm 8.1
